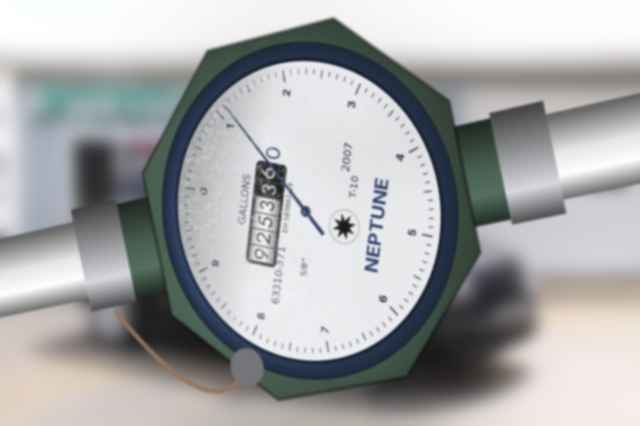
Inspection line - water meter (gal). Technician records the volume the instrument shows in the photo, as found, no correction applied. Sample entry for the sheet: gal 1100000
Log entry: gal 9253361.1
